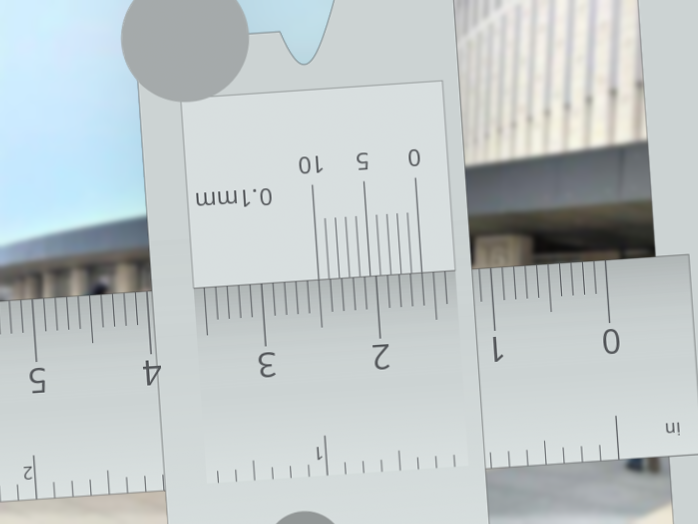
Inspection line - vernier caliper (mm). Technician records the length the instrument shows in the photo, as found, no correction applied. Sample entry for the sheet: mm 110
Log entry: mm 16.0
